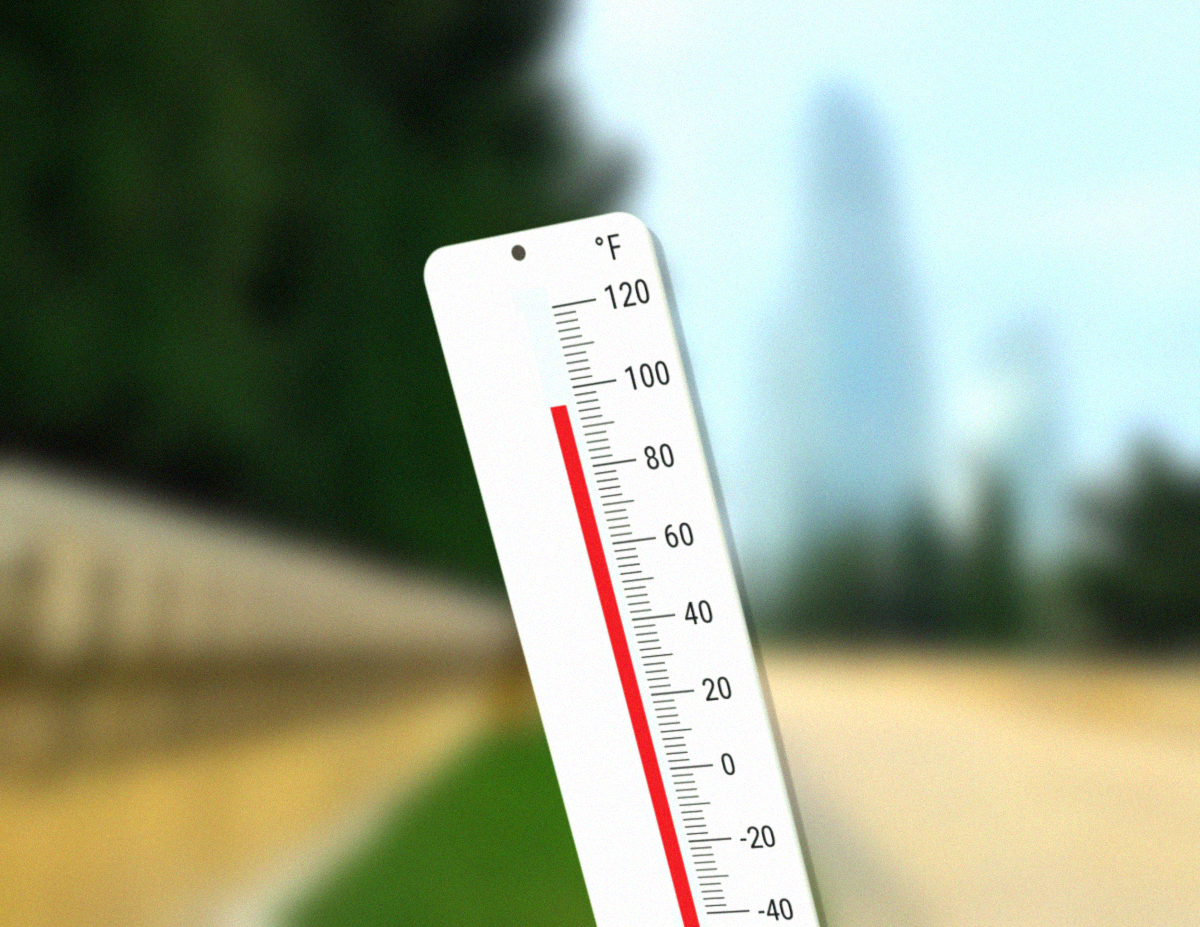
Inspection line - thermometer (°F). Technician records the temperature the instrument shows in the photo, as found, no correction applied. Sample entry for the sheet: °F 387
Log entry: °F 96
